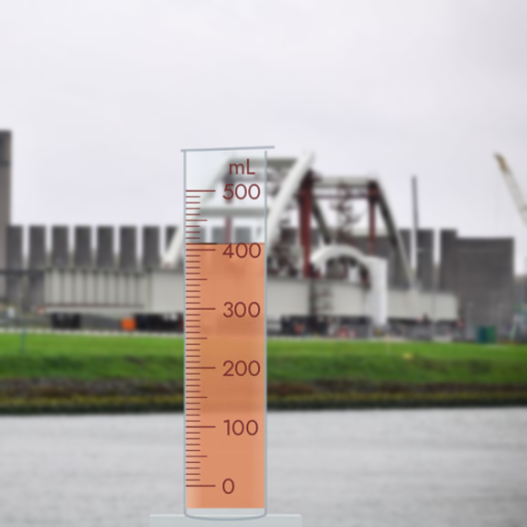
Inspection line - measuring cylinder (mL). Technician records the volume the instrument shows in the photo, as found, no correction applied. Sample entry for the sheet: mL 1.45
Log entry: mL 410
